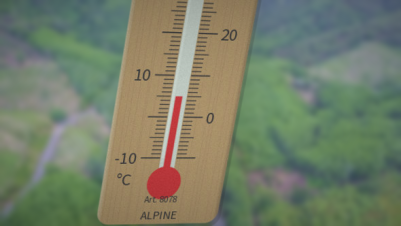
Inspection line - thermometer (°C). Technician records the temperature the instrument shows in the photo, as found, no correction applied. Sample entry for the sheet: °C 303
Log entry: °C 5
